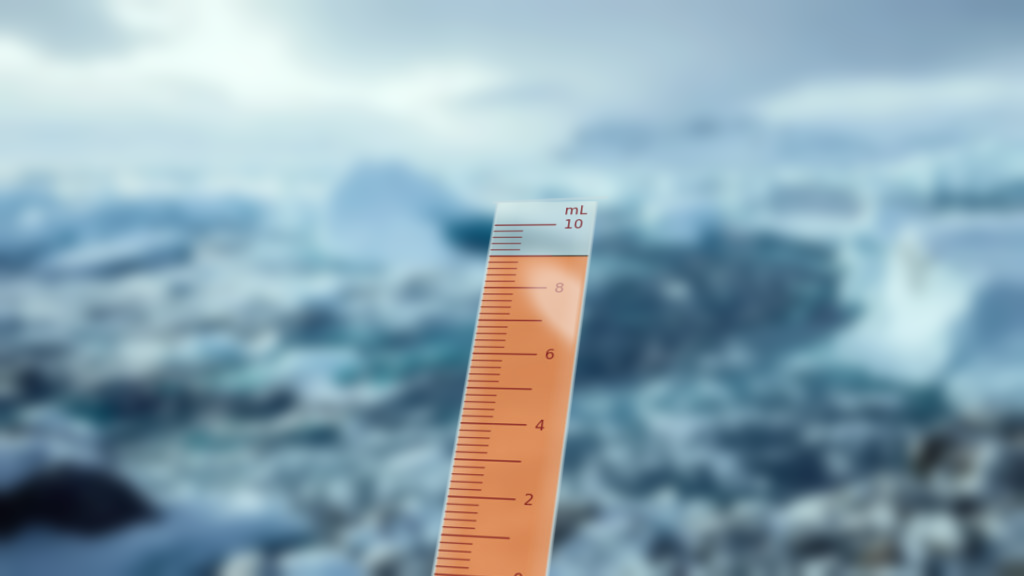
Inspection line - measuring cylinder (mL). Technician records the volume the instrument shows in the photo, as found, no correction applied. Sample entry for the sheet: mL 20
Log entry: mL 9
